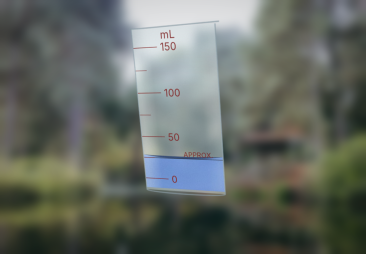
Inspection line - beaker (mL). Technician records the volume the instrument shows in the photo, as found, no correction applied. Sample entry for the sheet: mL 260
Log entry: mL 25
